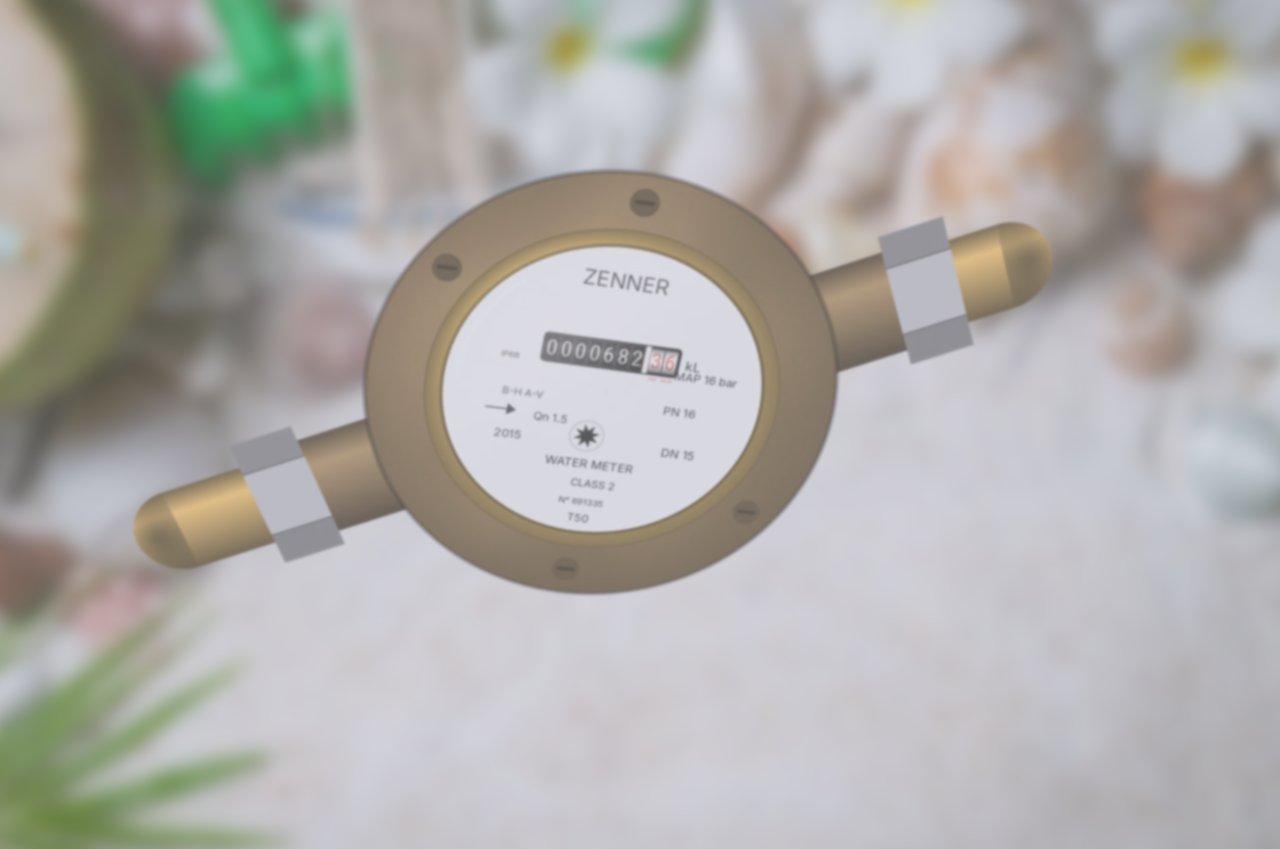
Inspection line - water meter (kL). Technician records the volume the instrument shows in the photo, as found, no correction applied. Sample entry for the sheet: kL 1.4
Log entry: kL 682.36
